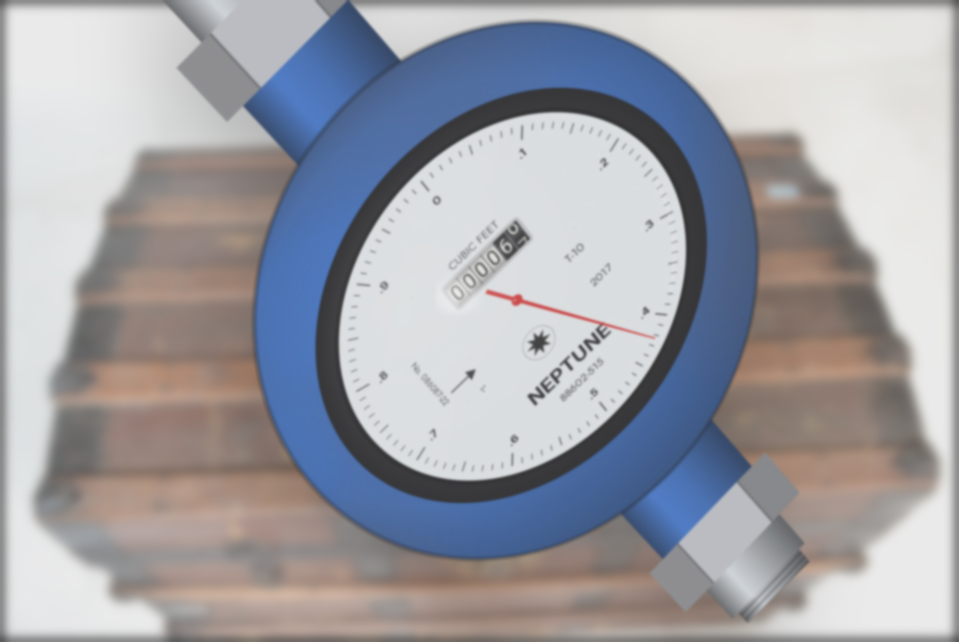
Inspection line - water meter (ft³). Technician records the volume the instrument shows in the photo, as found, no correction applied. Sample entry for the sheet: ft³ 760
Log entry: ft³ 66.42
